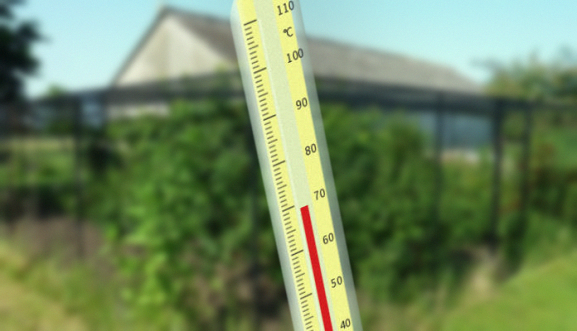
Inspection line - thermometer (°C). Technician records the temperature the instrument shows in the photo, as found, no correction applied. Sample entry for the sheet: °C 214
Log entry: °C 69
